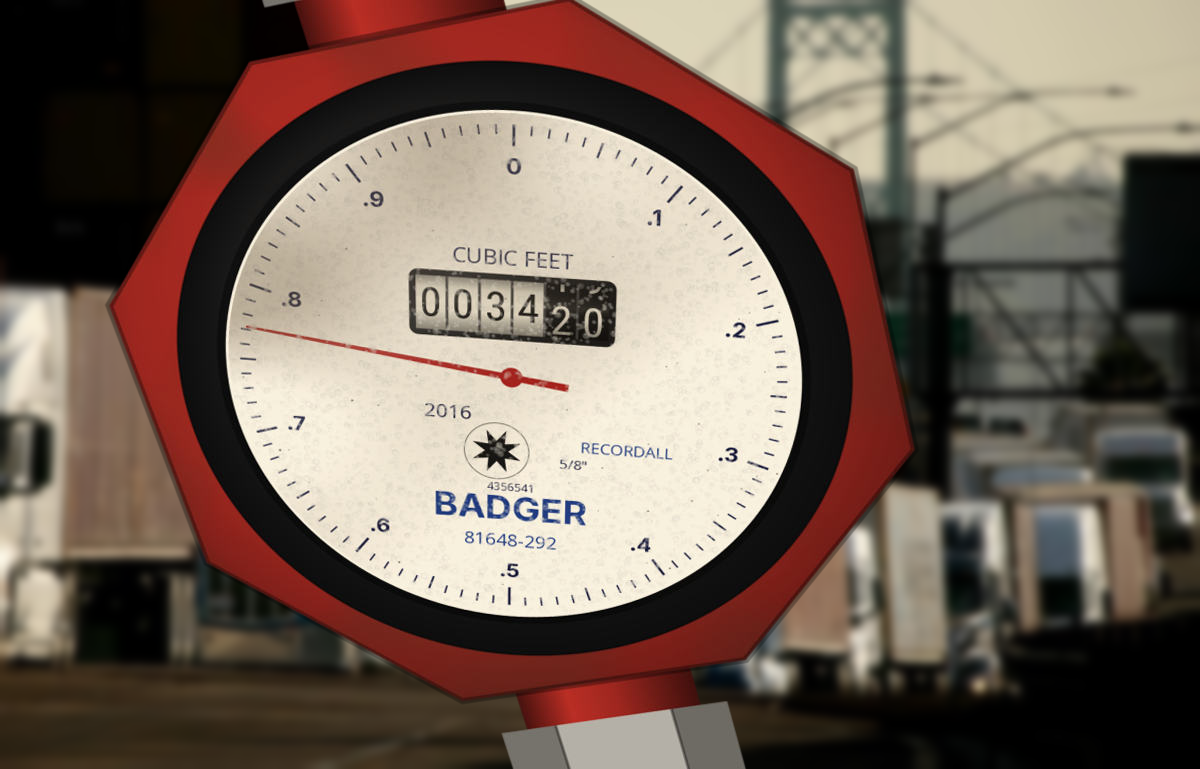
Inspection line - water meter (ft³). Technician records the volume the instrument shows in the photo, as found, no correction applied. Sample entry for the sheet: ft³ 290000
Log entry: ft³ 3419.77
